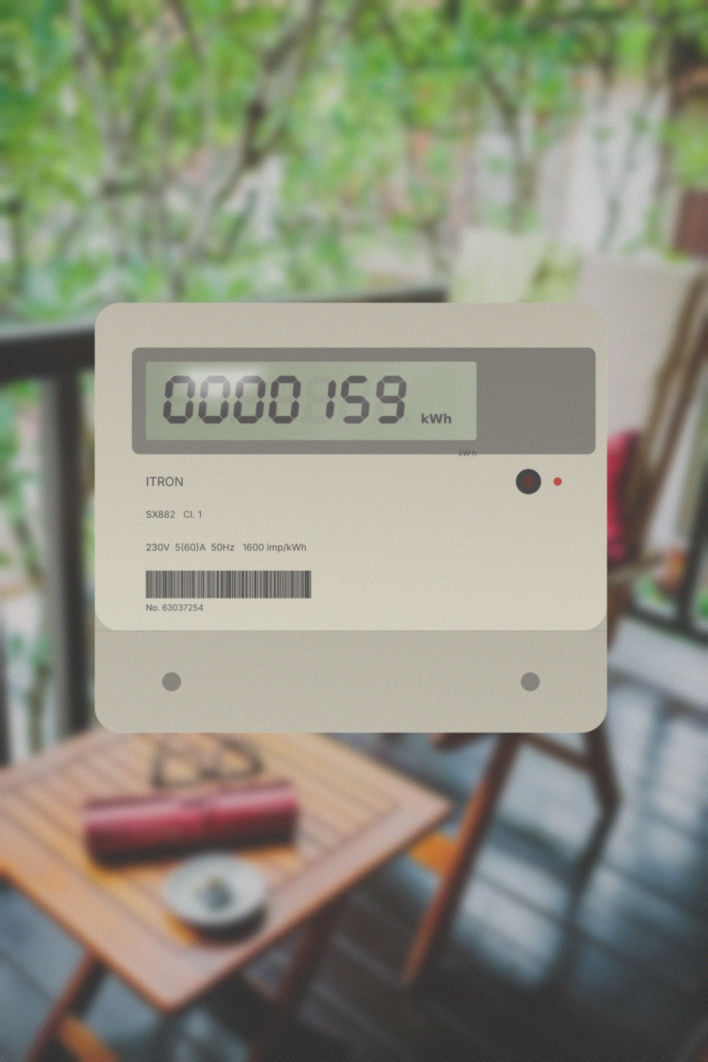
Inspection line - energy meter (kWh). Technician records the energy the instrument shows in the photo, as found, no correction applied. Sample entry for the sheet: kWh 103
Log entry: kWh 159
